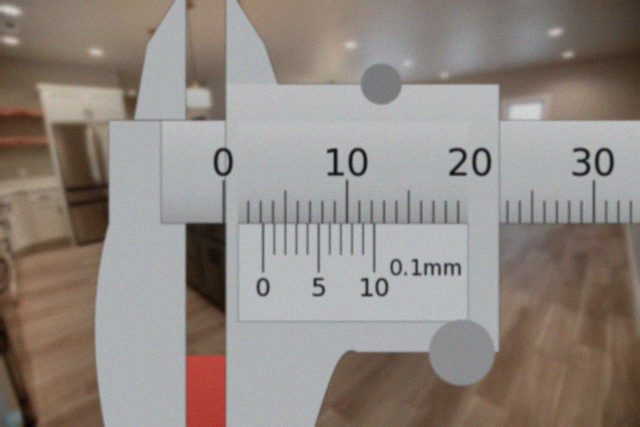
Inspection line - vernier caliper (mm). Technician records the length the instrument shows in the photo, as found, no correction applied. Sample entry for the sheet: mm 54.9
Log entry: mm 3.2
